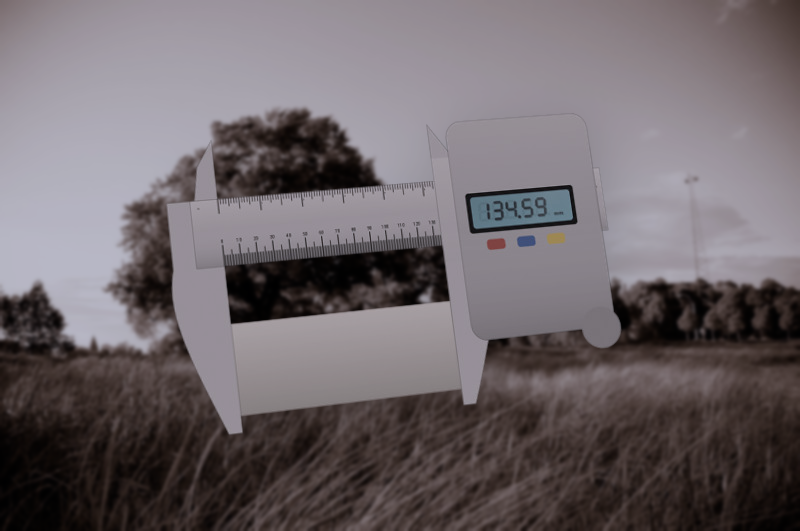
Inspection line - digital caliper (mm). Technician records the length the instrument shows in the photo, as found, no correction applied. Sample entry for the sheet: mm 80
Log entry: mm 134.59
